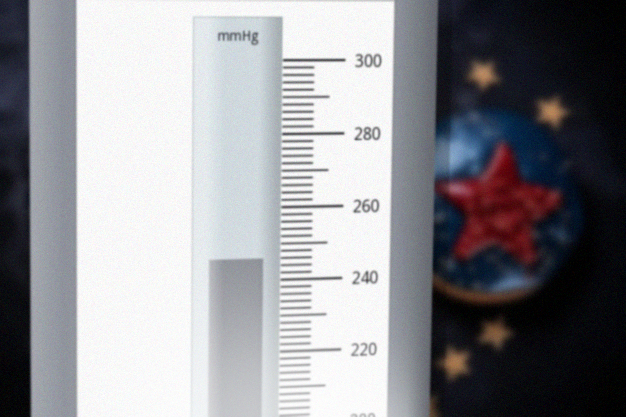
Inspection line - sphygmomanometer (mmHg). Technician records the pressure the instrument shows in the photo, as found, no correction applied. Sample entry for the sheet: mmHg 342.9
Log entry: mmHg 246
